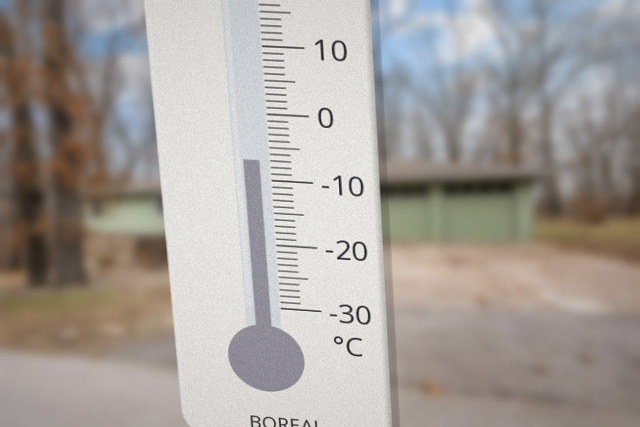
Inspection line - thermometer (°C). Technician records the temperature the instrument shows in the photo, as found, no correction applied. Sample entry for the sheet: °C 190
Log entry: °C -7
